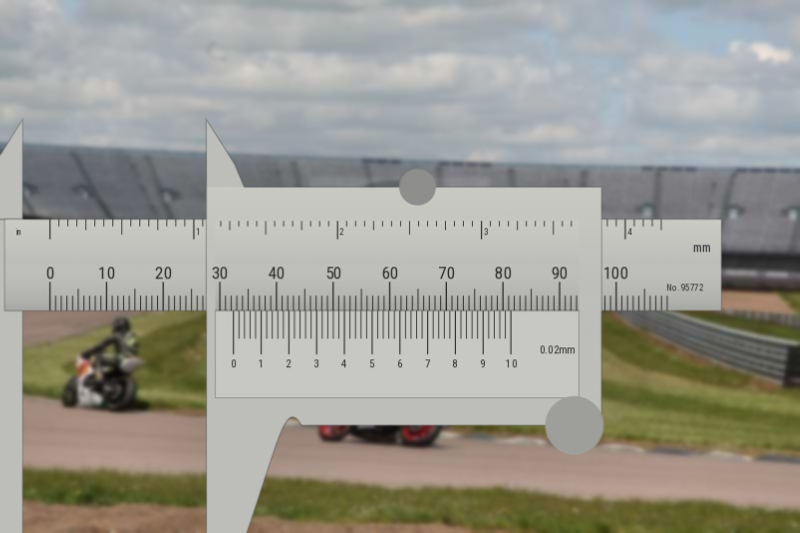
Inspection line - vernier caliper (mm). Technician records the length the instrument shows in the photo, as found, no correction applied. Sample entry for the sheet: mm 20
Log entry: mm 32.4
